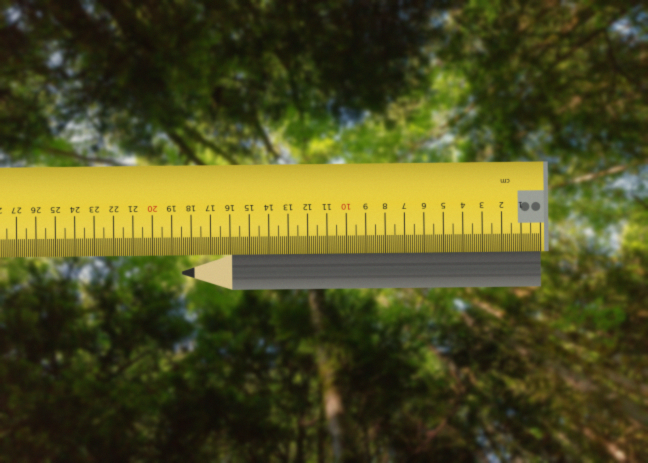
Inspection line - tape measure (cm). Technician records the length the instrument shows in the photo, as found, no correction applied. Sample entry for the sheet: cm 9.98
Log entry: cm 18.5
